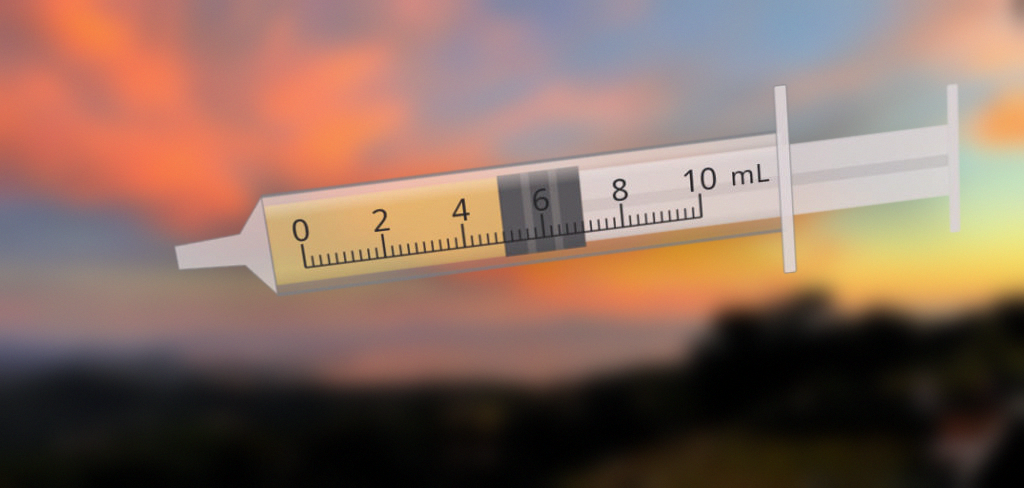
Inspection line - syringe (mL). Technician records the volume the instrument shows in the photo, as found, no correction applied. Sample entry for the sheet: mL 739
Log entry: mL 5
